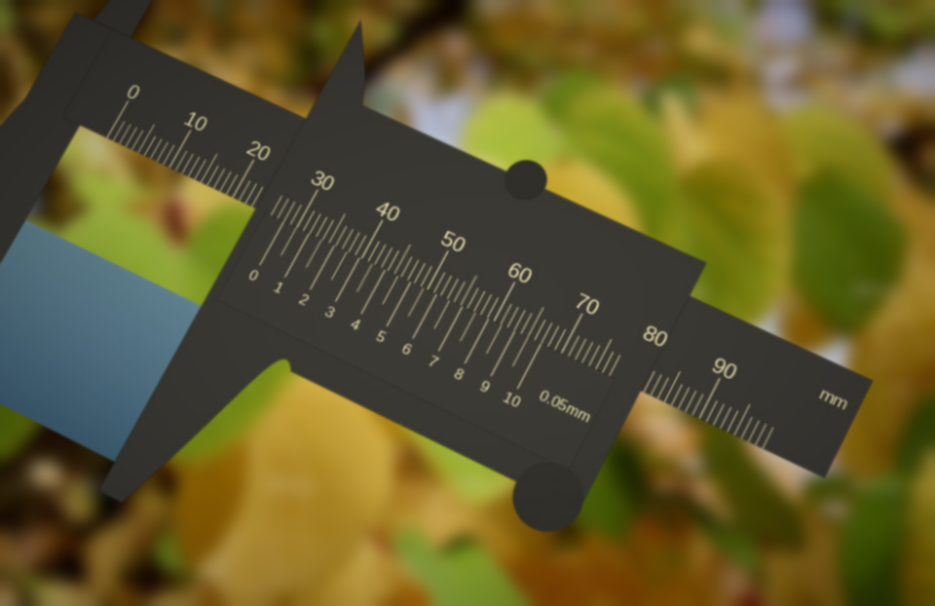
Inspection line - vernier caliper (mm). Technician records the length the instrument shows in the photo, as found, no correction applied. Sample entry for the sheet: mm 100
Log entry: mm 28.0
